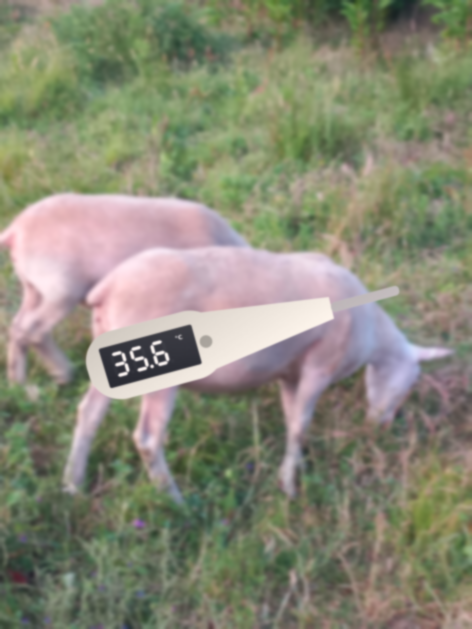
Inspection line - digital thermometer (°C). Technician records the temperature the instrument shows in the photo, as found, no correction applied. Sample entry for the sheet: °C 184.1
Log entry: °C 35.6
